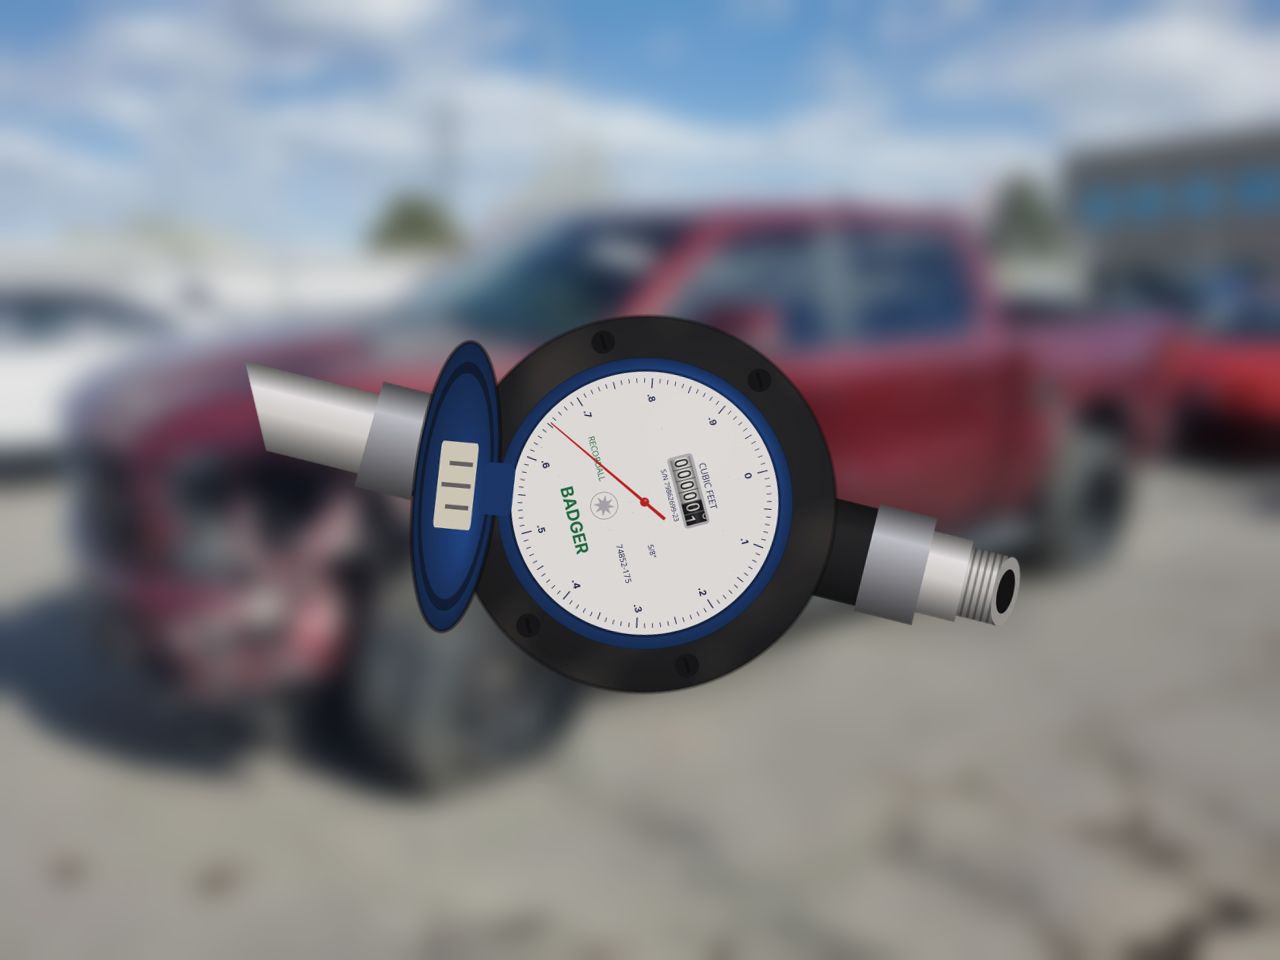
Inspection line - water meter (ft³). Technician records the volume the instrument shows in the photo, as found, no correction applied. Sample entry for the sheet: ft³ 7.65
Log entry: ft³ 0.65
